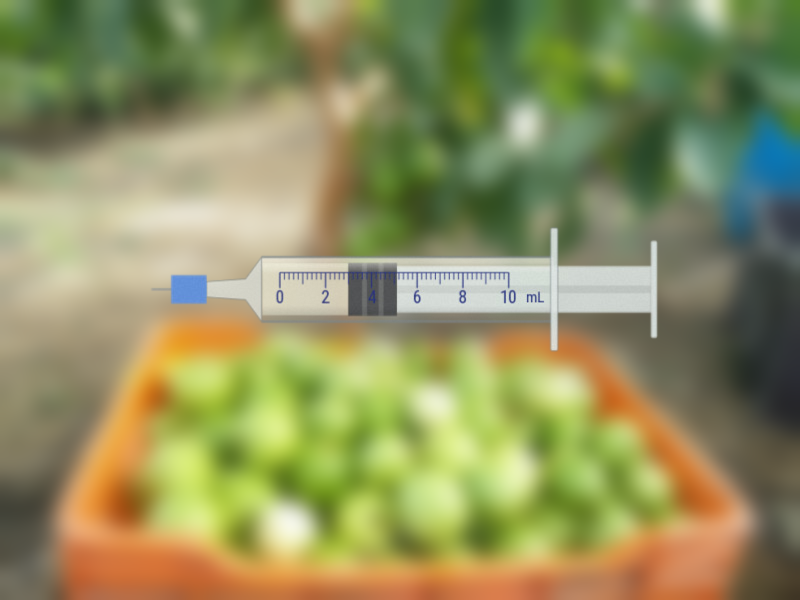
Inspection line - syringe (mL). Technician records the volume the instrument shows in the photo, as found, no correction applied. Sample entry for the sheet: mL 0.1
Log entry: mL 3
